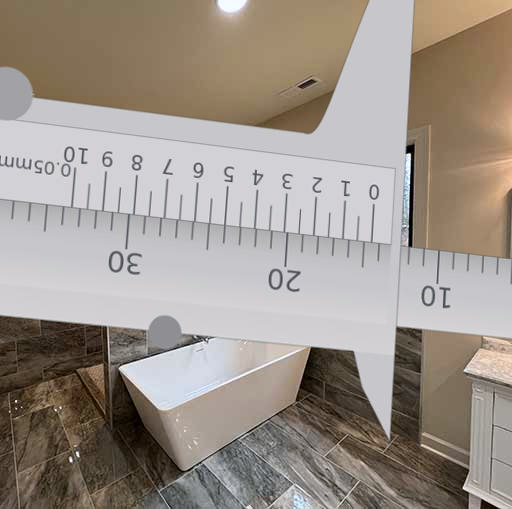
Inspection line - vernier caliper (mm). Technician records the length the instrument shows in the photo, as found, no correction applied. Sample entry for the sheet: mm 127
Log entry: mm 14.5
